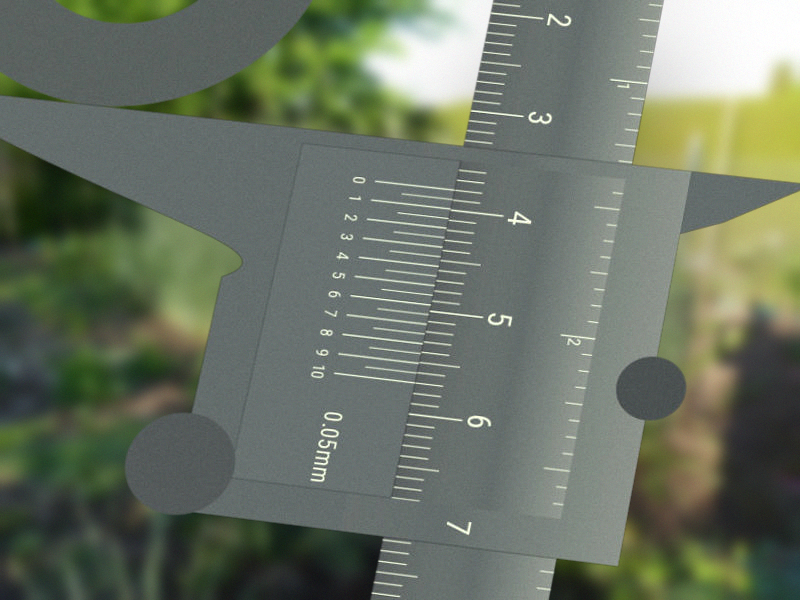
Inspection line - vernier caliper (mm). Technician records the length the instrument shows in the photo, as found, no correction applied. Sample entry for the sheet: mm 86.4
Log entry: mm 38.0
